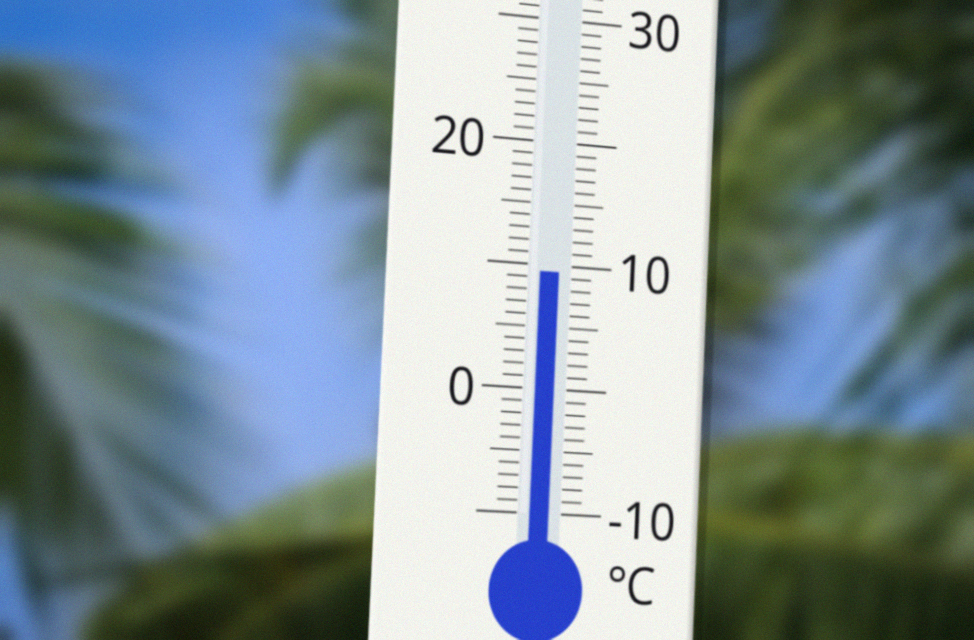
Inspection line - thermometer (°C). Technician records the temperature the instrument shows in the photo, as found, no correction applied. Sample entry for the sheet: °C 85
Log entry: °C 9.5
